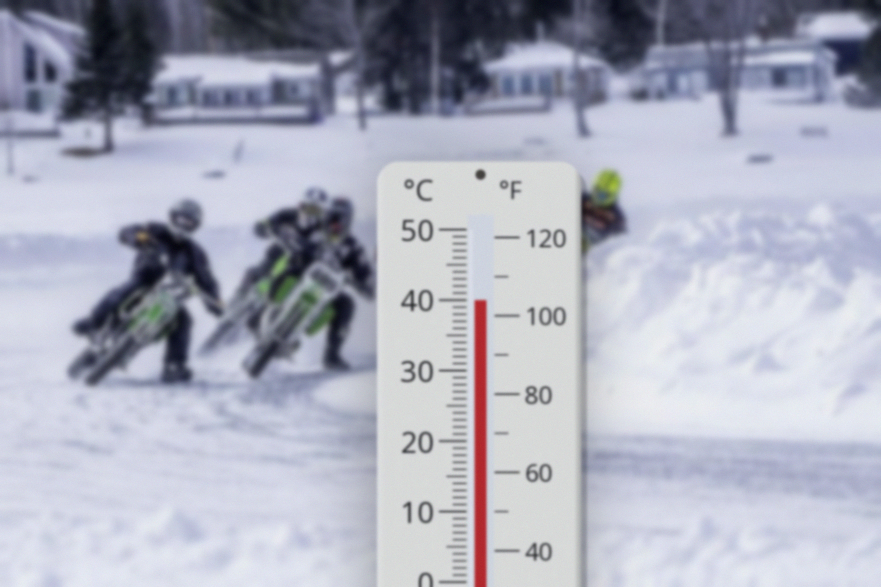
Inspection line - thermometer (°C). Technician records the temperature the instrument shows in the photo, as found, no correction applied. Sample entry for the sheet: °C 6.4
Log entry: °C 40
